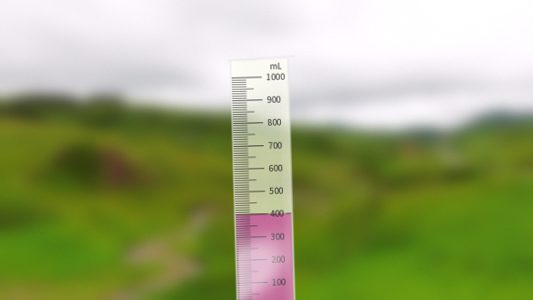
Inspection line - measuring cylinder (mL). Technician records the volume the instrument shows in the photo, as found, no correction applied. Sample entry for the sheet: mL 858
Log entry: mL 400
